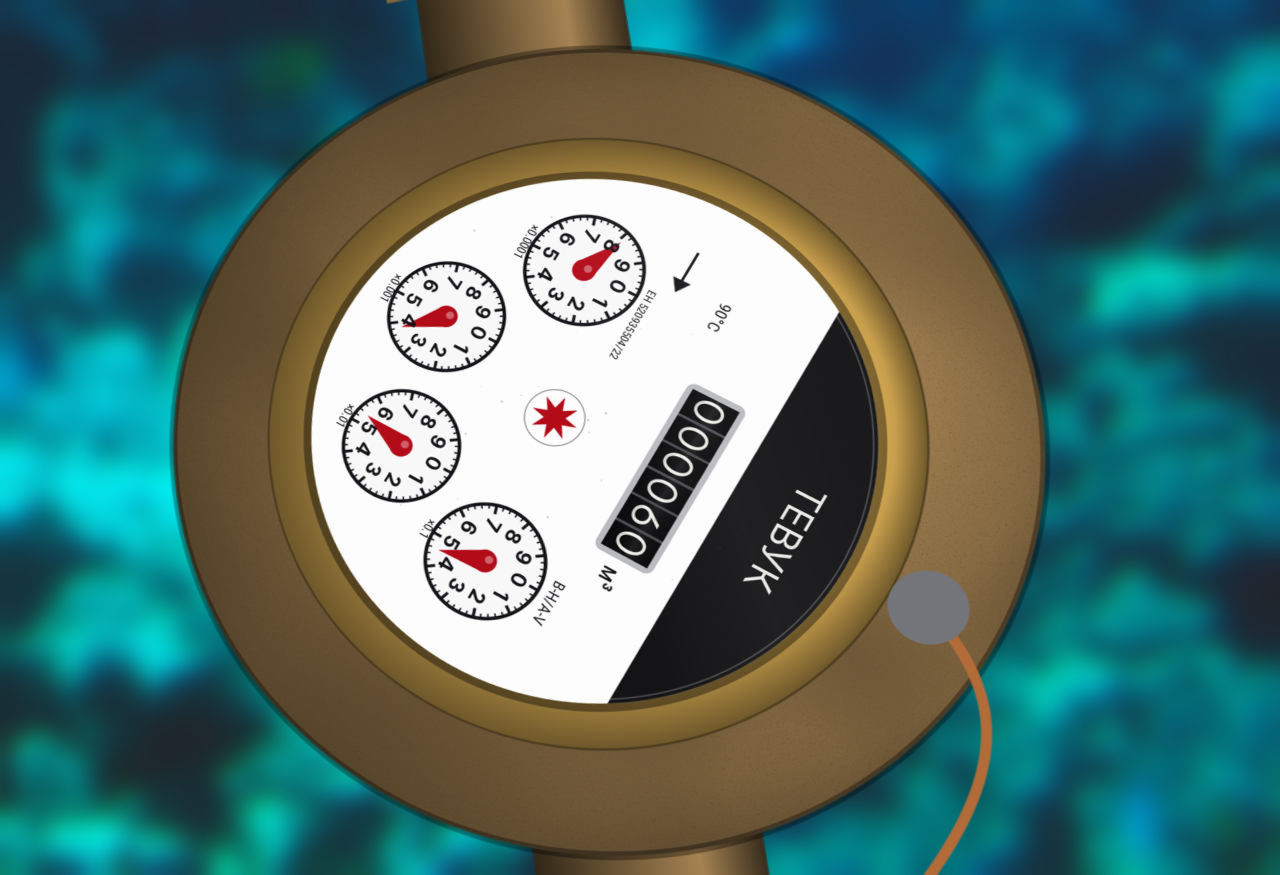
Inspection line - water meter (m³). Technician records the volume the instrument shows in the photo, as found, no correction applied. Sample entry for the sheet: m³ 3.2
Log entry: m³ 60.4538
